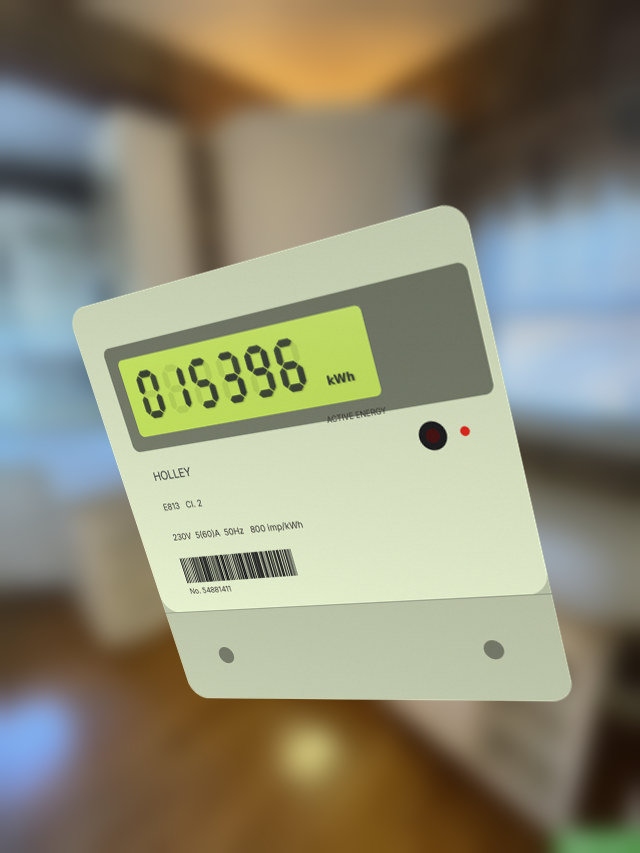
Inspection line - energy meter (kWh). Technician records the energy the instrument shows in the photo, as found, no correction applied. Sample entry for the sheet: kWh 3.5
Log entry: kWh 15396
